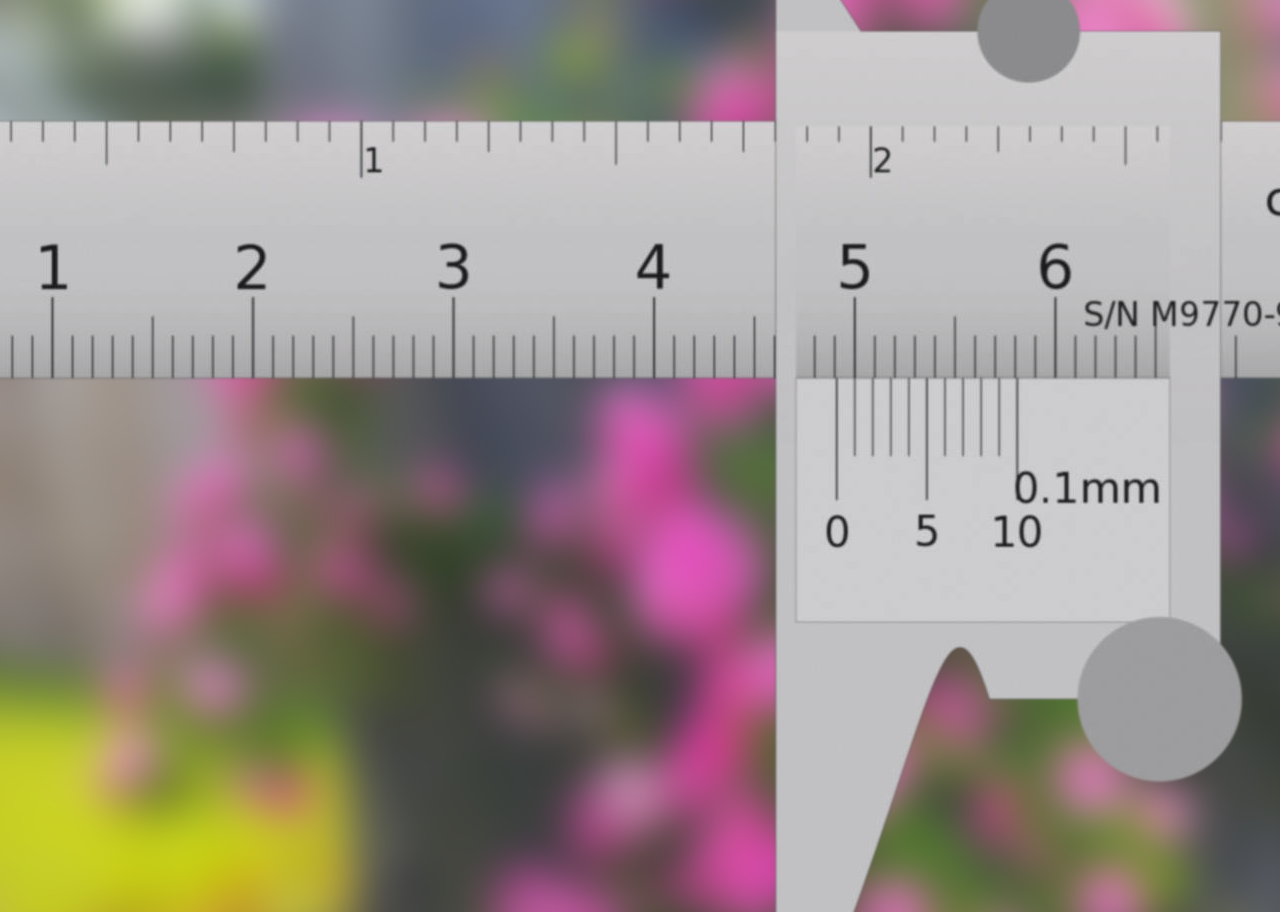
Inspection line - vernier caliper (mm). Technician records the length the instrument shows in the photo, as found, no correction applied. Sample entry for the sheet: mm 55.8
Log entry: mm 49.1
